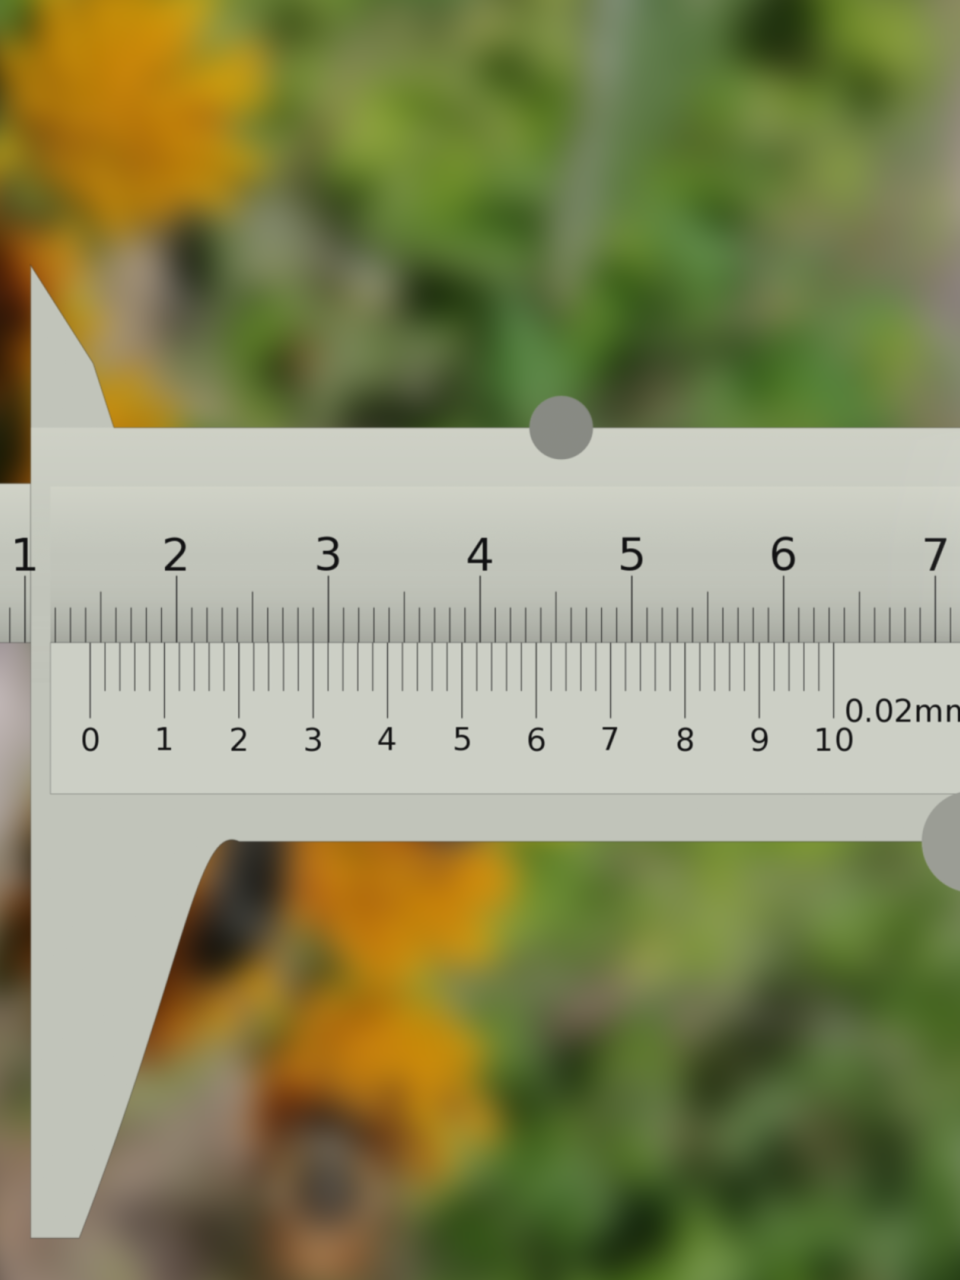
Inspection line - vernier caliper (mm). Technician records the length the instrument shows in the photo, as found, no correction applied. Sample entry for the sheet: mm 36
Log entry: mm 14.3
